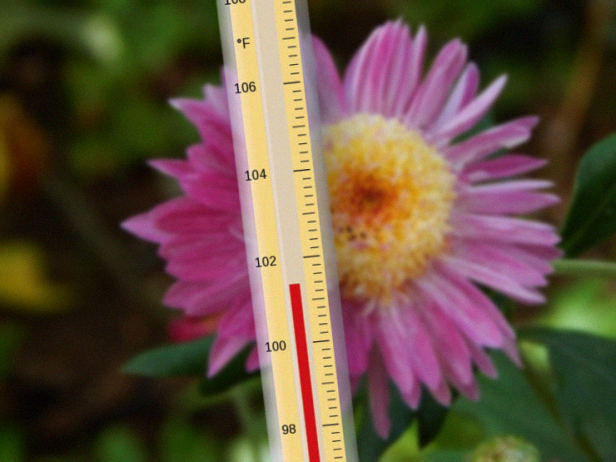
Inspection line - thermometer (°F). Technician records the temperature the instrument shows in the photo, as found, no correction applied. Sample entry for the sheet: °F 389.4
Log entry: °F 101.4
